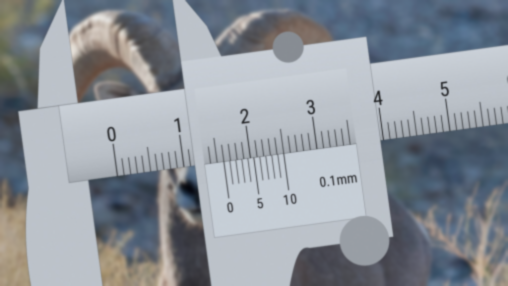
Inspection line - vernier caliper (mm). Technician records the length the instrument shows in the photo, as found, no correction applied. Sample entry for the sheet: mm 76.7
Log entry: mm 16.0
